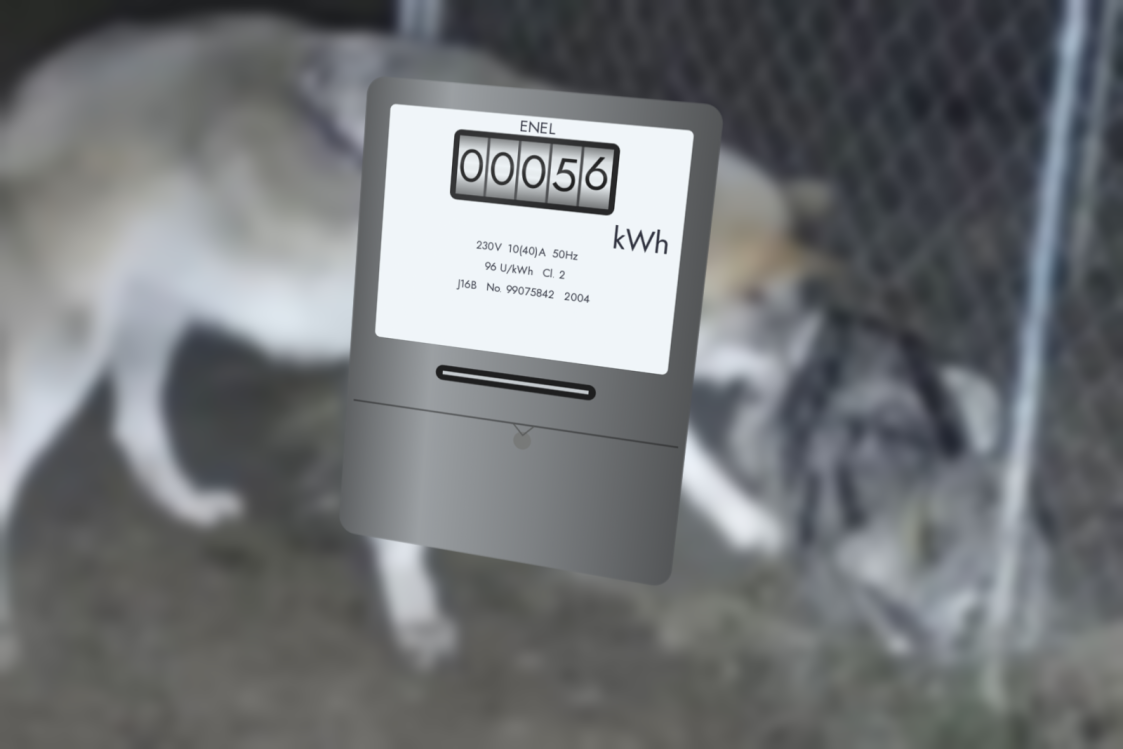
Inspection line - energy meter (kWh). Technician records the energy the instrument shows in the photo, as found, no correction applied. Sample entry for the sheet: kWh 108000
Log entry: kWh 56
